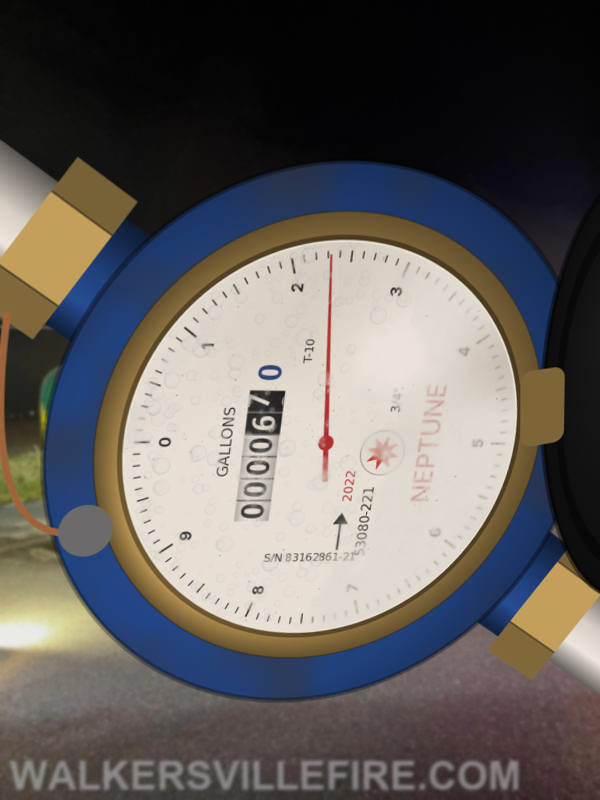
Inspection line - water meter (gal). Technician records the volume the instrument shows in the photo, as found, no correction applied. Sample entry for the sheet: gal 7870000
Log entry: gal 672.3
